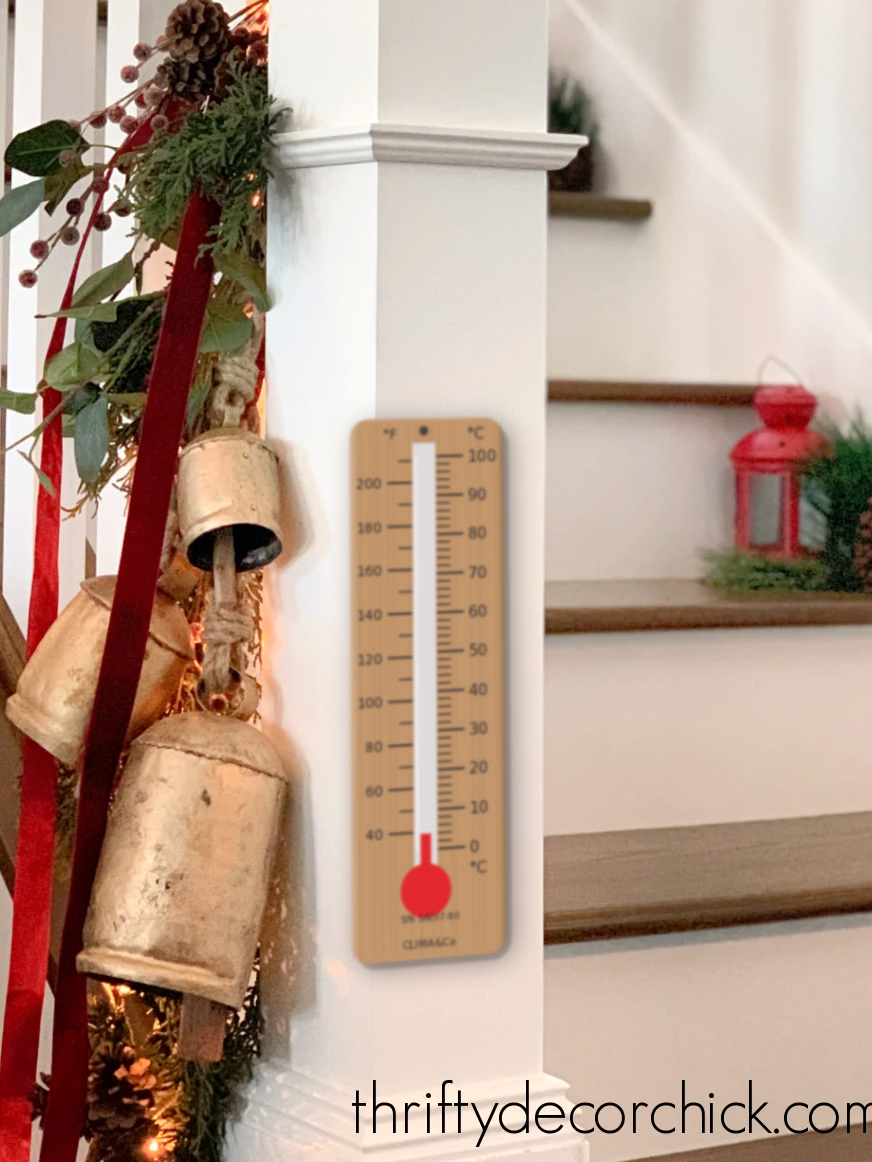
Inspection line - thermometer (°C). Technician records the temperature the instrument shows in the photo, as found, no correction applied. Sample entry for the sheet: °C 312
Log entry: °C 4
